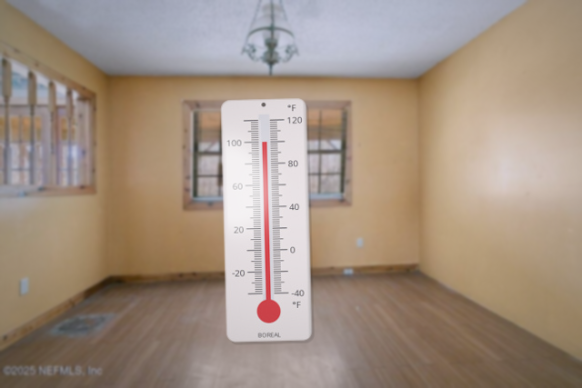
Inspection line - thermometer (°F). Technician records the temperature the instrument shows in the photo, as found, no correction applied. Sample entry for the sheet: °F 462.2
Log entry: °F 100
